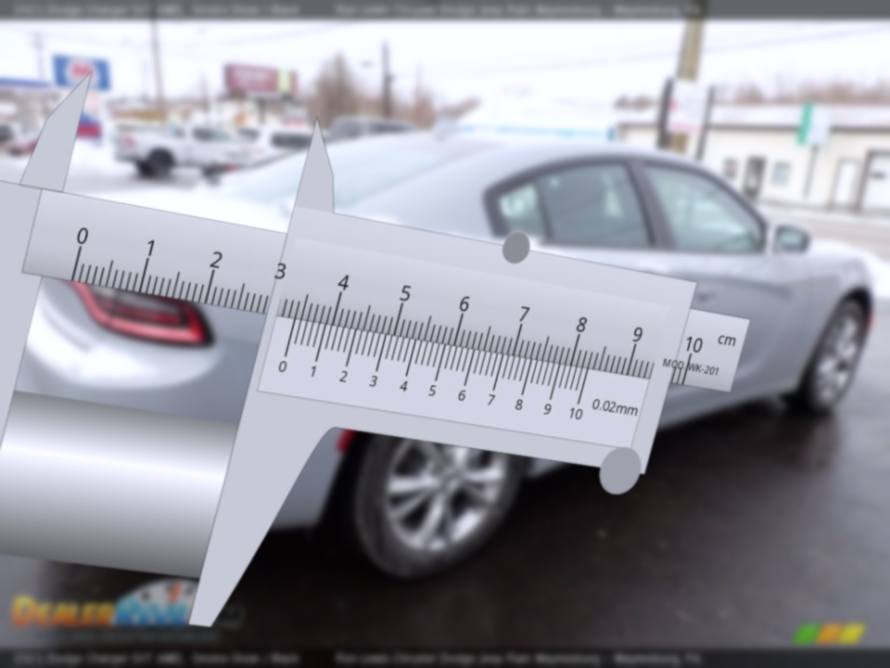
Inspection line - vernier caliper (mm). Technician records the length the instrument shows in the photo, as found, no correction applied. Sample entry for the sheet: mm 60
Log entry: mm 34.0
